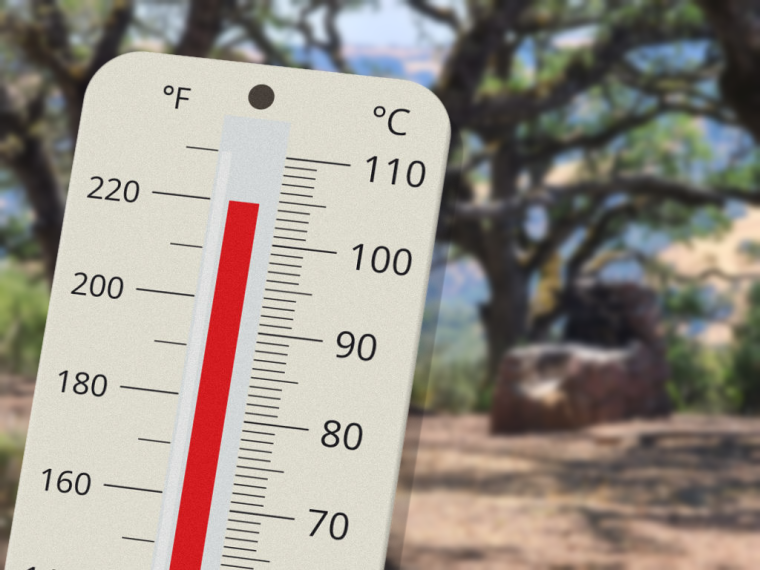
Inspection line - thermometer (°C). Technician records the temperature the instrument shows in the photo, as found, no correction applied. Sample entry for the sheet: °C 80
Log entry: °C 104.5
